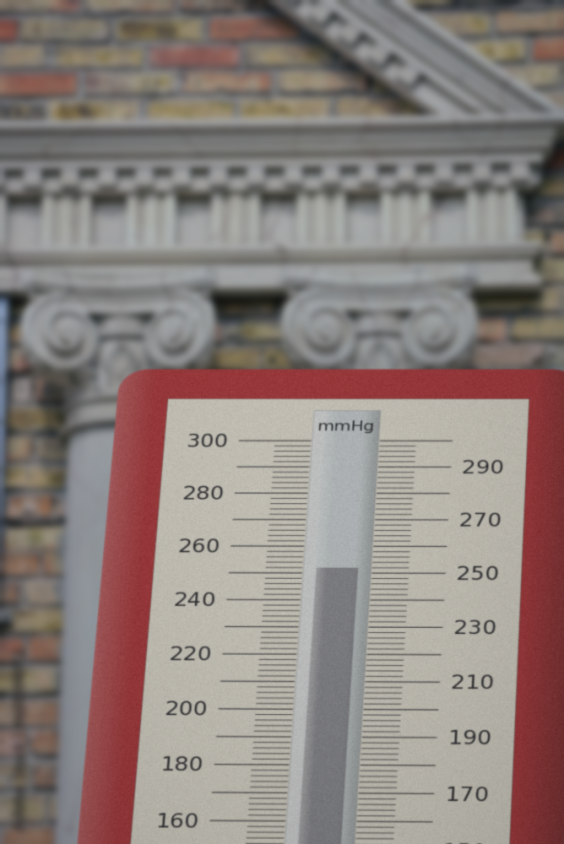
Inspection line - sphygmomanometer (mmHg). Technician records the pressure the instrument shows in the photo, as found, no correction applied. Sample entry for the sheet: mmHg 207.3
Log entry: mmHg 252
